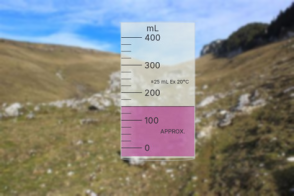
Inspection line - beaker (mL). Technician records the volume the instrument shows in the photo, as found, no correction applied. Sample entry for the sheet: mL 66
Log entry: mL 150
